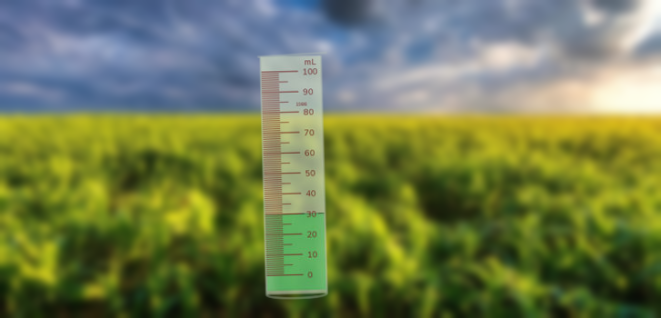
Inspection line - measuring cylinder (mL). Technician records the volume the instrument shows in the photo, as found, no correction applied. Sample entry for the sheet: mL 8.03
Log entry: mL 30
